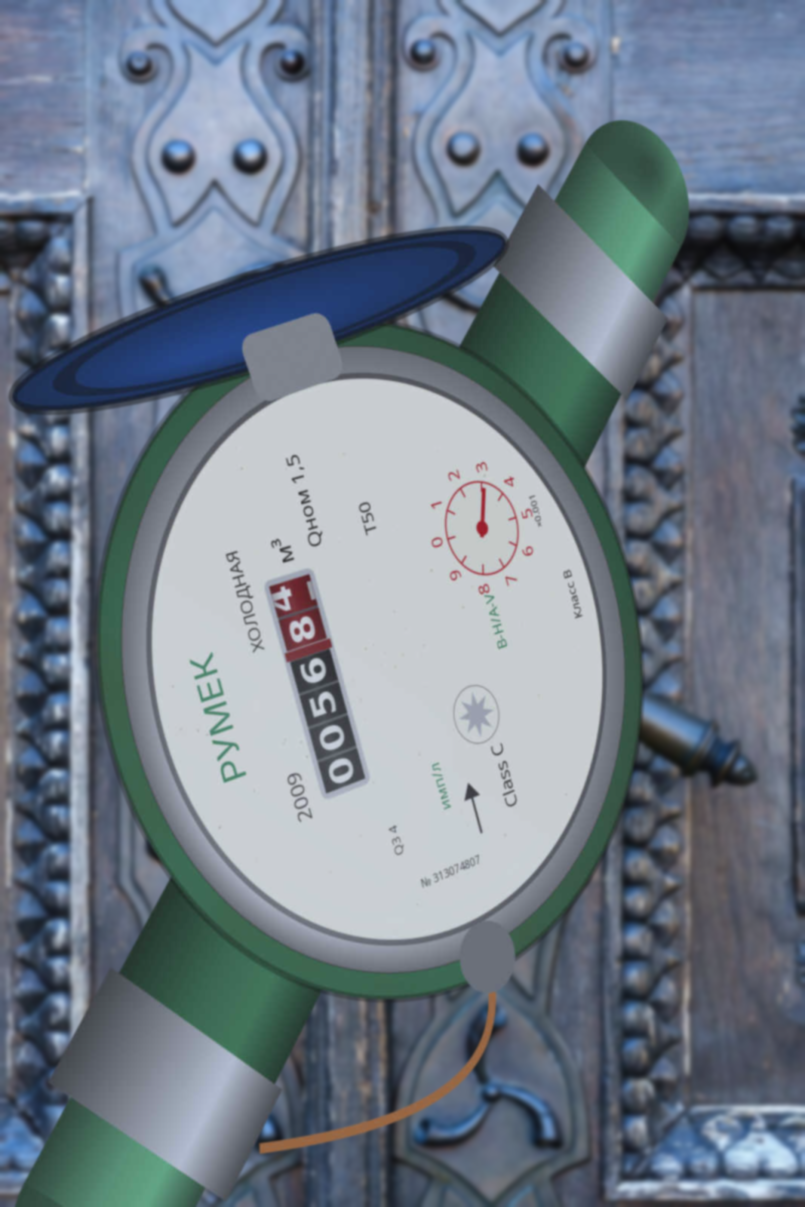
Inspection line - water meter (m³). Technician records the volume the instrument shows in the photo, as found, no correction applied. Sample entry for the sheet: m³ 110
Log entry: m³ 56.843
